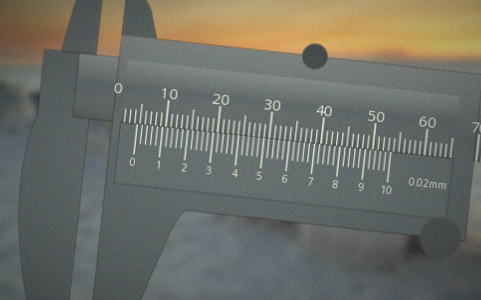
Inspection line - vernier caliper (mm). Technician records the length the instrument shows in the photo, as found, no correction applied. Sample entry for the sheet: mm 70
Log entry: mm 4.5
